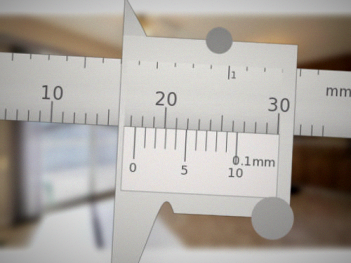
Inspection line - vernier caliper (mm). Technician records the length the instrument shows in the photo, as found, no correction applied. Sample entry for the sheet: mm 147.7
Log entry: mm 17.4
